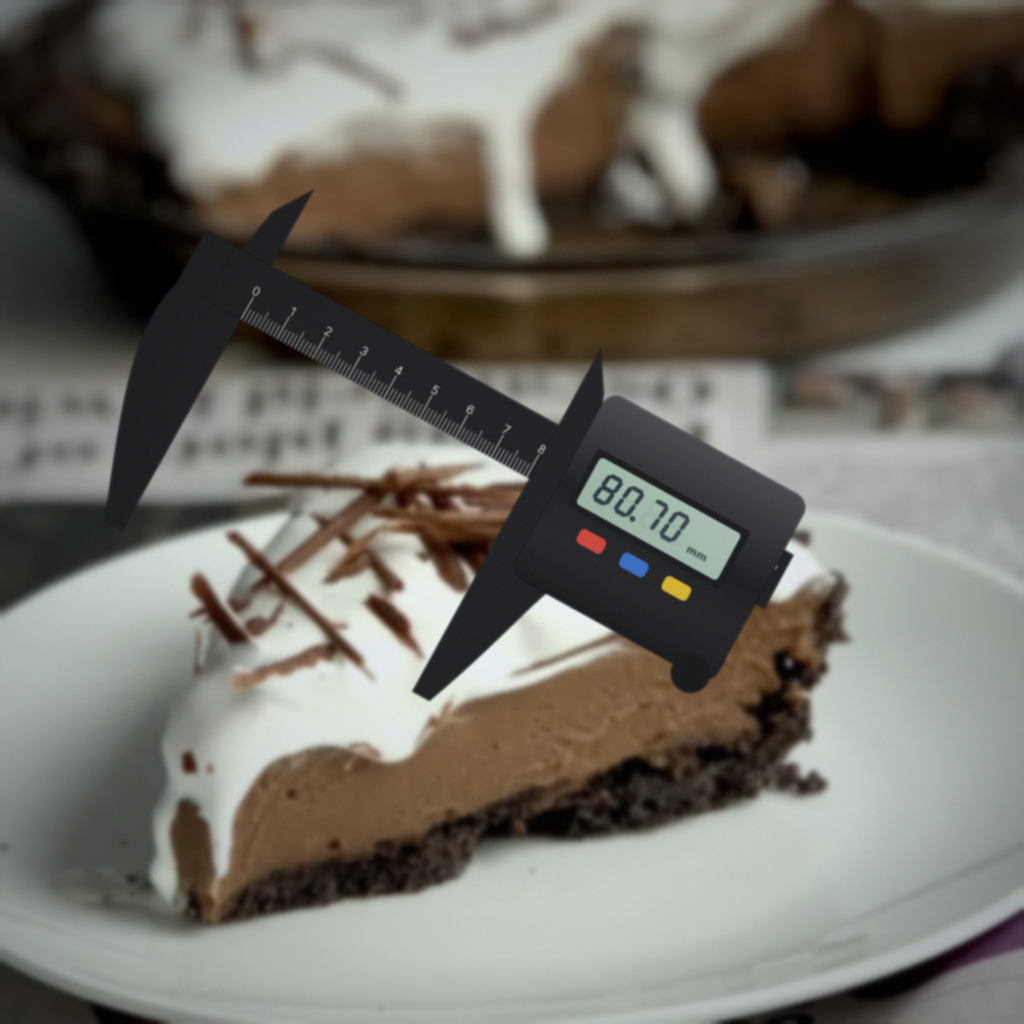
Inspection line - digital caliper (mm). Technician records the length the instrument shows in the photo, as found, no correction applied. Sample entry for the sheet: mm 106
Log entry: mm 80.70
